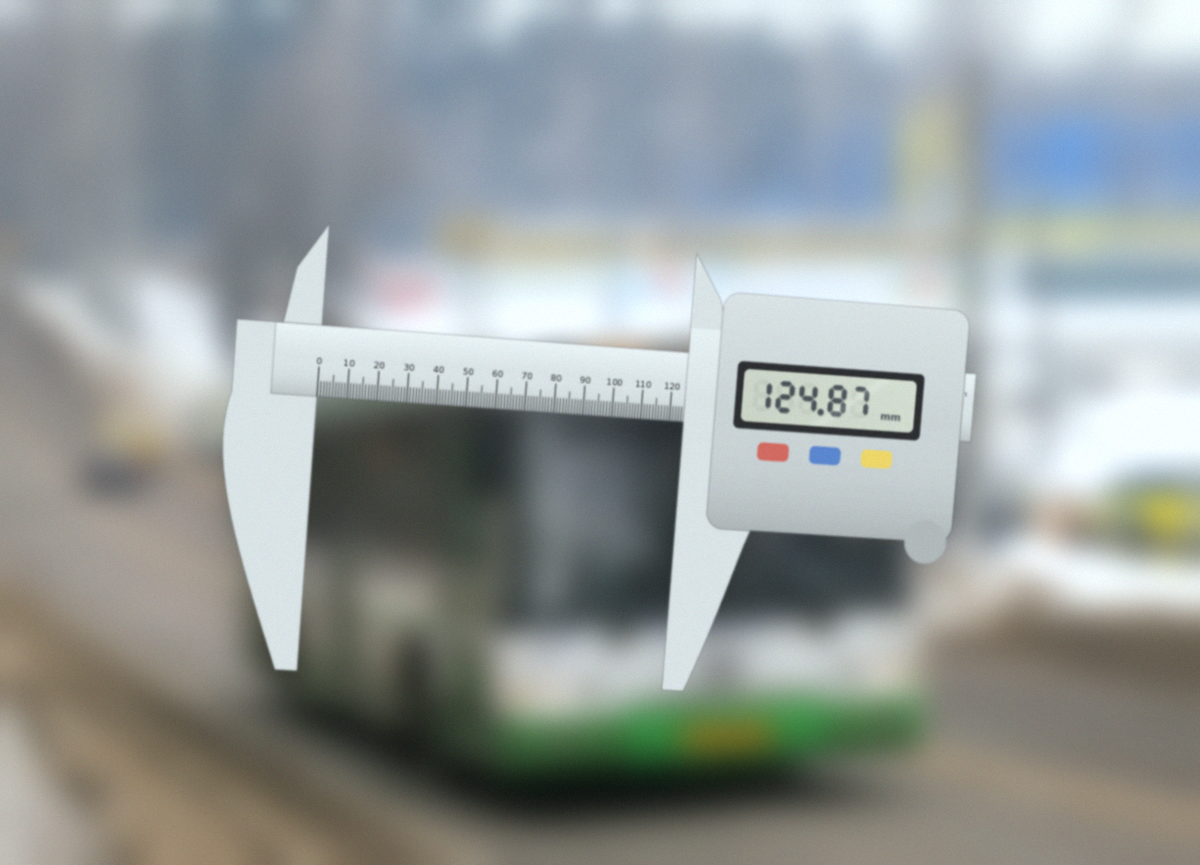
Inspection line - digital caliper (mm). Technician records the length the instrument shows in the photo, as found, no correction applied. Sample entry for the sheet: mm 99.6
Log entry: mm 124.87
